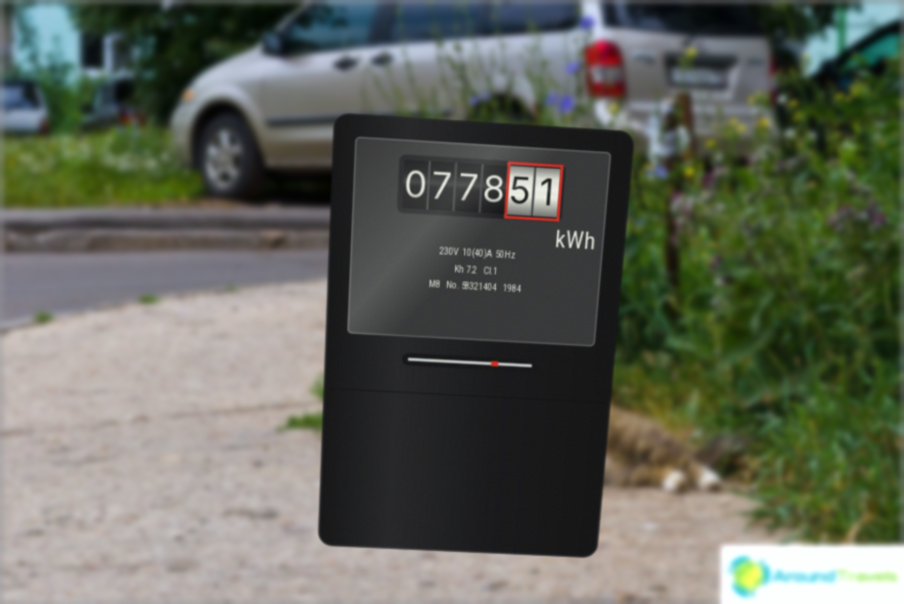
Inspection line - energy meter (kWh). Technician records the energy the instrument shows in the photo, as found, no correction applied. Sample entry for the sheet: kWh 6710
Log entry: kWh 778.51
